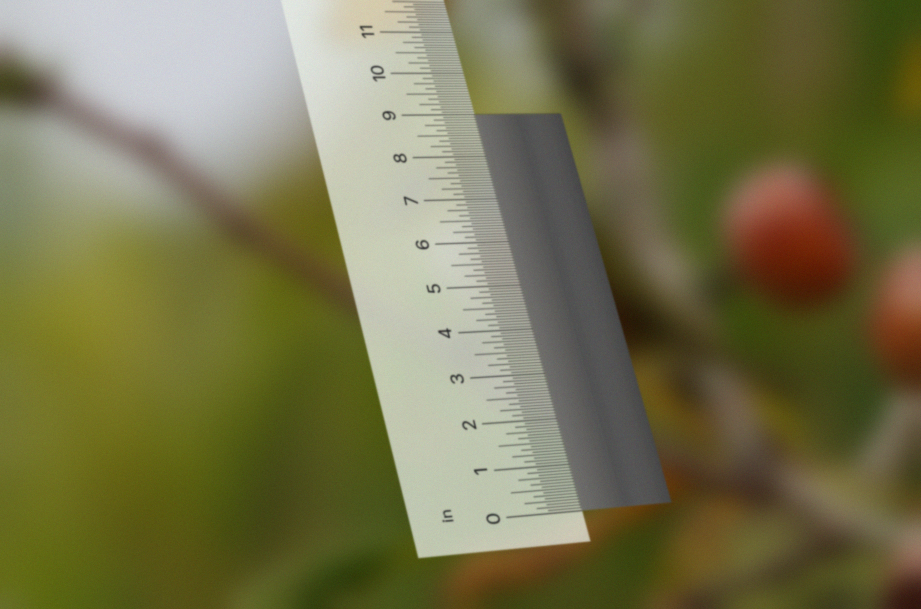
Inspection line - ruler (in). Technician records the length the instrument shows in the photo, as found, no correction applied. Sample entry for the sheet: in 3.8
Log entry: in 9
